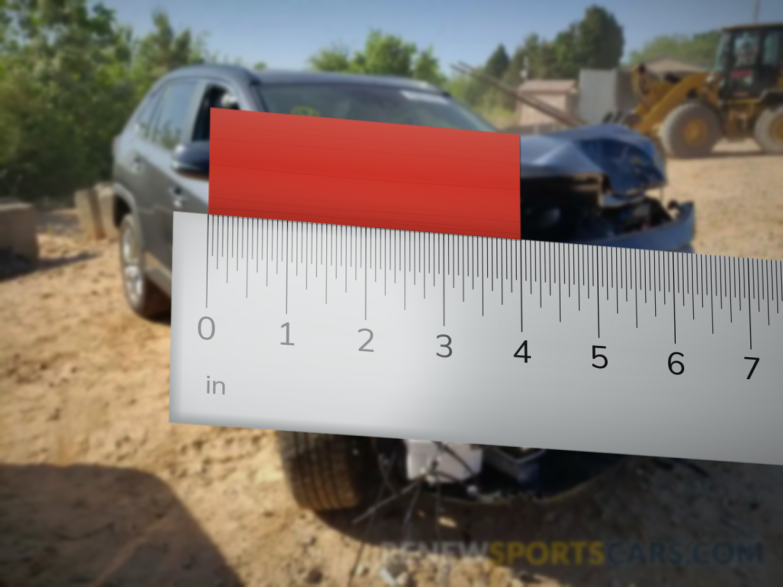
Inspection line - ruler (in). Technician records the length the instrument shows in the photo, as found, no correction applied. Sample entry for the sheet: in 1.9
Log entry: in 4
